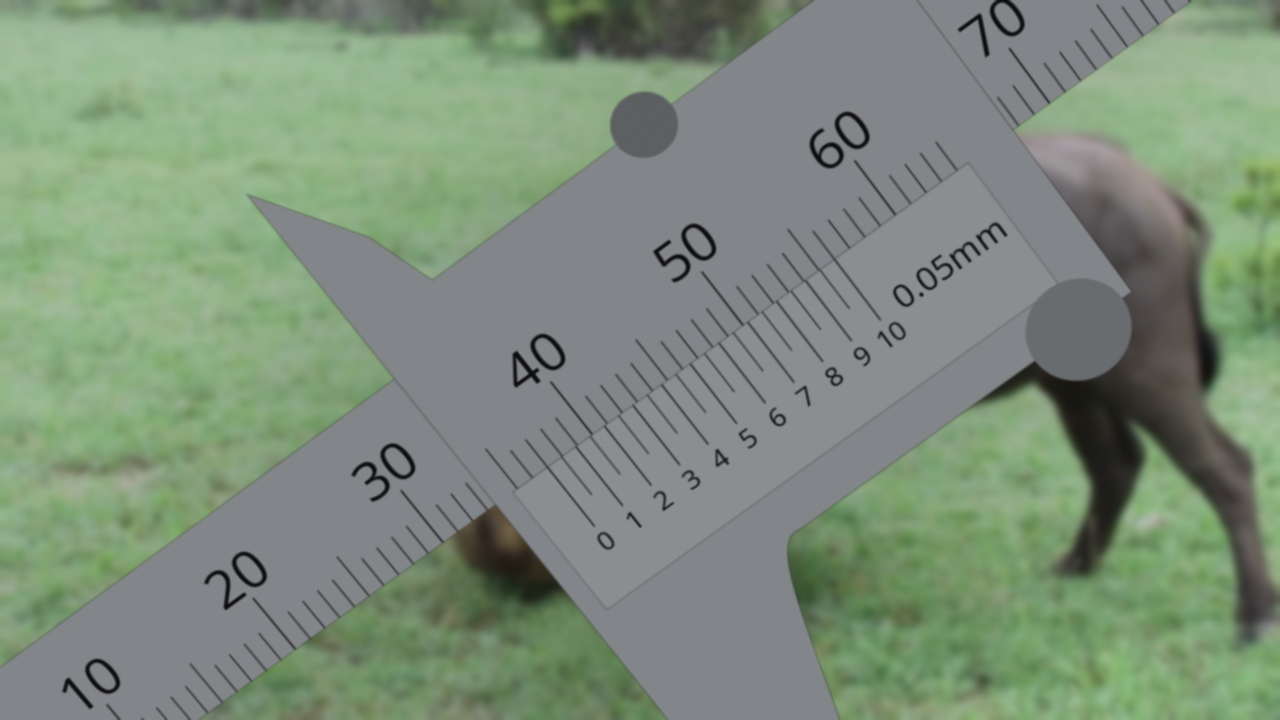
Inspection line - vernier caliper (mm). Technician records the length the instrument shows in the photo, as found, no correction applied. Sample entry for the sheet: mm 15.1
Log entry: mm 37.0
